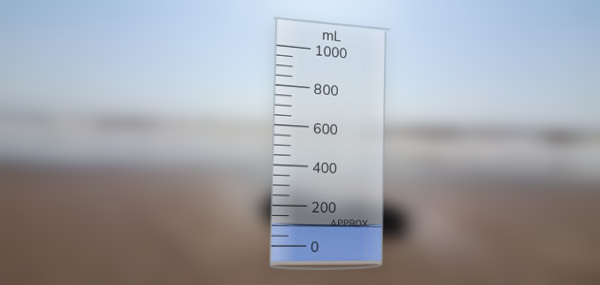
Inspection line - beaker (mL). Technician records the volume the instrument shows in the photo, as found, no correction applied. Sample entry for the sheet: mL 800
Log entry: mL 100
